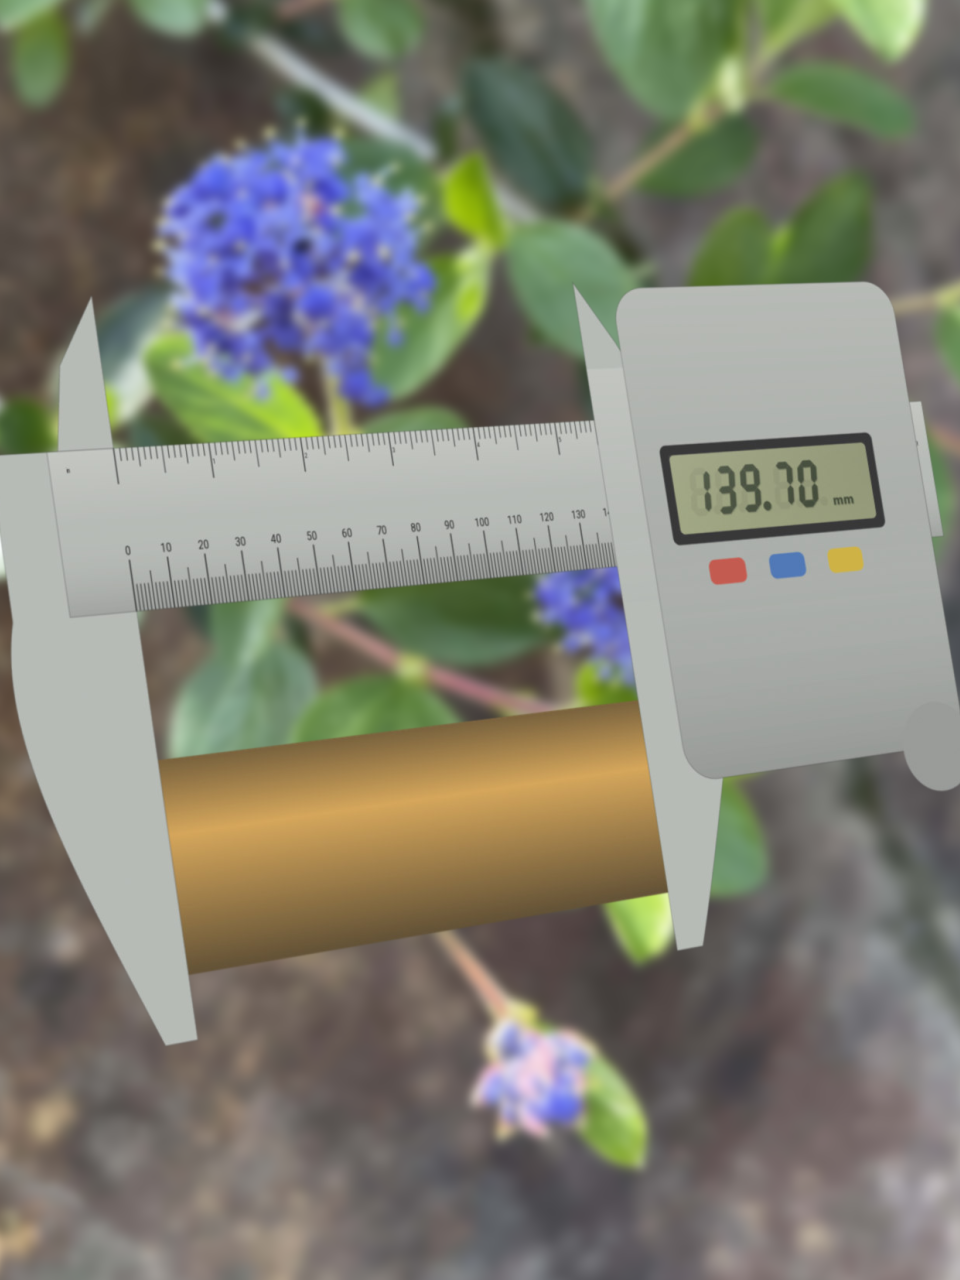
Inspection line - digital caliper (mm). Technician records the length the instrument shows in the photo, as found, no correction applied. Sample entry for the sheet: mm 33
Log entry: mm 139.70
